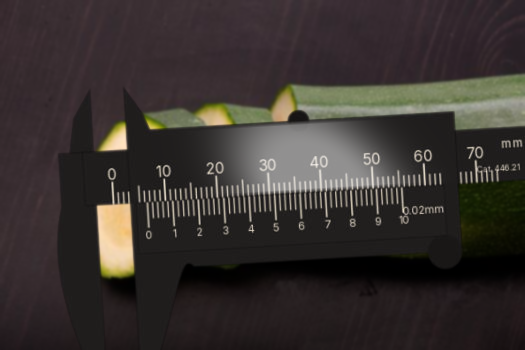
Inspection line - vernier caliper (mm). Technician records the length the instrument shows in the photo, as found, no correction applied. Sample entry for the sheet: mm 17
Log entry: mm 6.5
